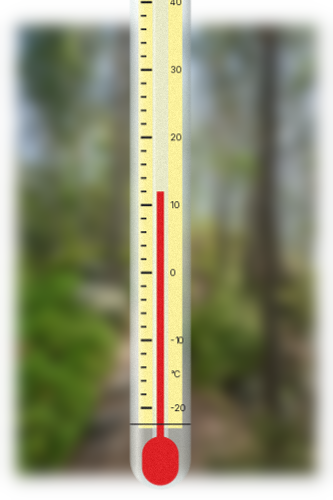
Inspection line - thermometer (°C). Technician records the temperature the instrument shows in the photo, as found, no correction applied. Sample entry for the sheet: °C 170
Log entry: °C 12
